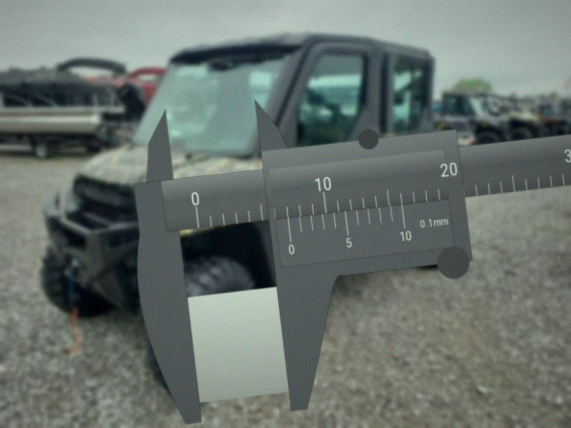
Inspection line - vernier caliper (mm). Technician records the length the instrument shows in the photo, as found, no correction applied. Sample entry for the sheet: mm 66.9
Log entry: mm 7.0
